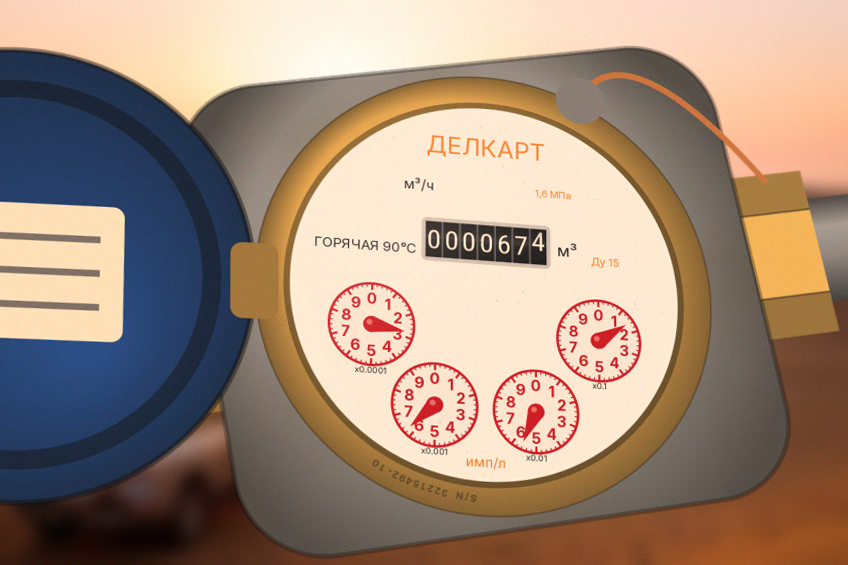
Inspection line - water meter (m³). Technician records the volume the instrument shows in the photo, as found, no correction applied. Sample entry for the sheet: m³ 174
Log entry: m³ 674.1562
